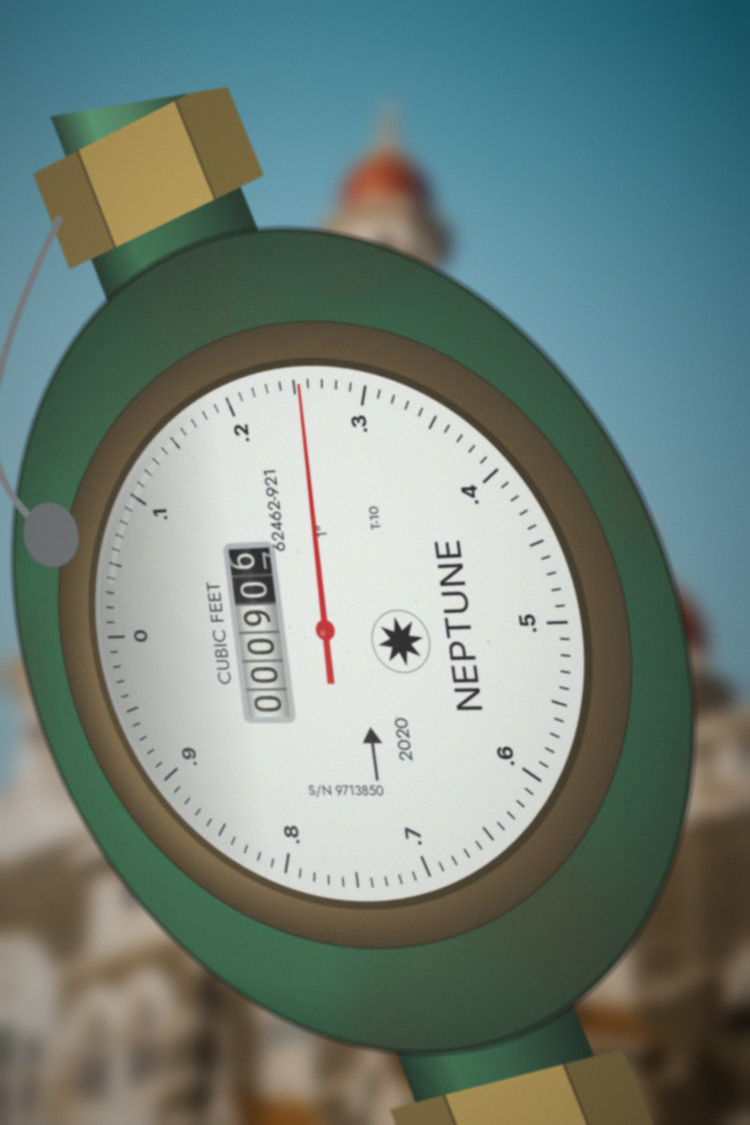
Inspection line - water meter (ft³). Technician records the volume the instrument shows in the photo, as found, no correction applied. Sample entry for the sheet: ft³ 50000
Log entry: ft³ 906.25
